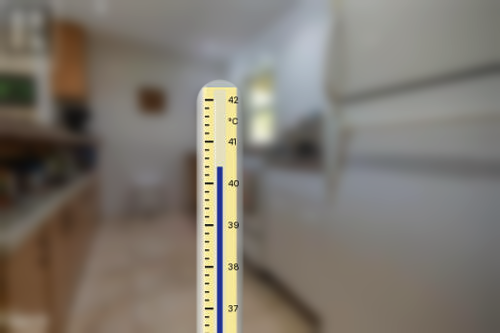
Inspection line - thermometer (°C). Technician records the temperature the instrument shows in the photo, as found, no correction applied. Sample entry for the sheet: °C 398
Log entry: °C 40.4
